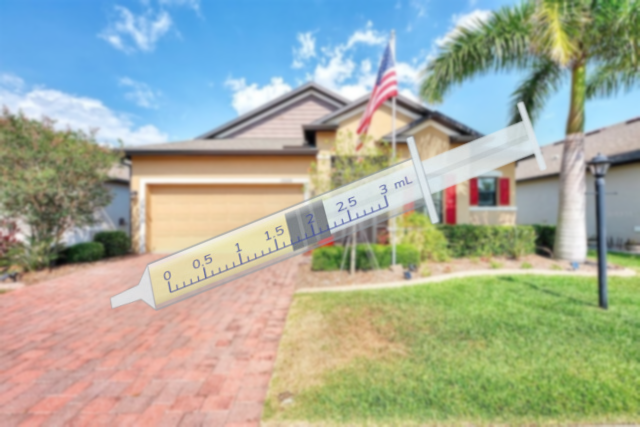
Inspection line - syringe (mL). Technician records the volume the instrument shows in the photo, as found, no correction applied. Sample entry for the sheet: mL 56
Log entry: mL 1.7
